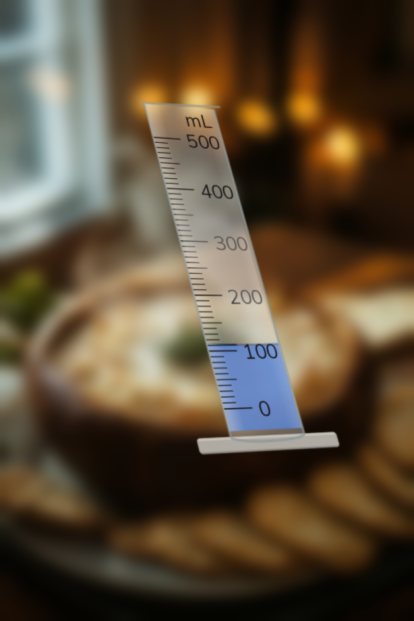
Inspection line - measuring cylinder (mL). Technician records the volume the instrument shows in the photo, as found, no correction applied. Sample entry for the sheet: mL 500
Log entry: mL 110
